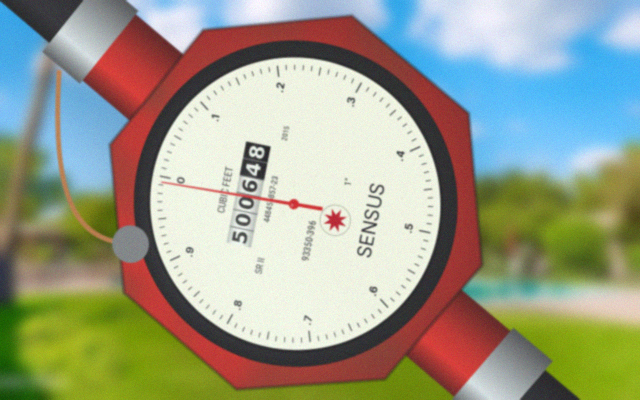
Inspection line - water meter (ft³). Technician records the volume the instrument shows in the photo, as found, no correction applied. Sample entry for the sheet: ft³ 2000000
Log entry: ft³ 500647.99
